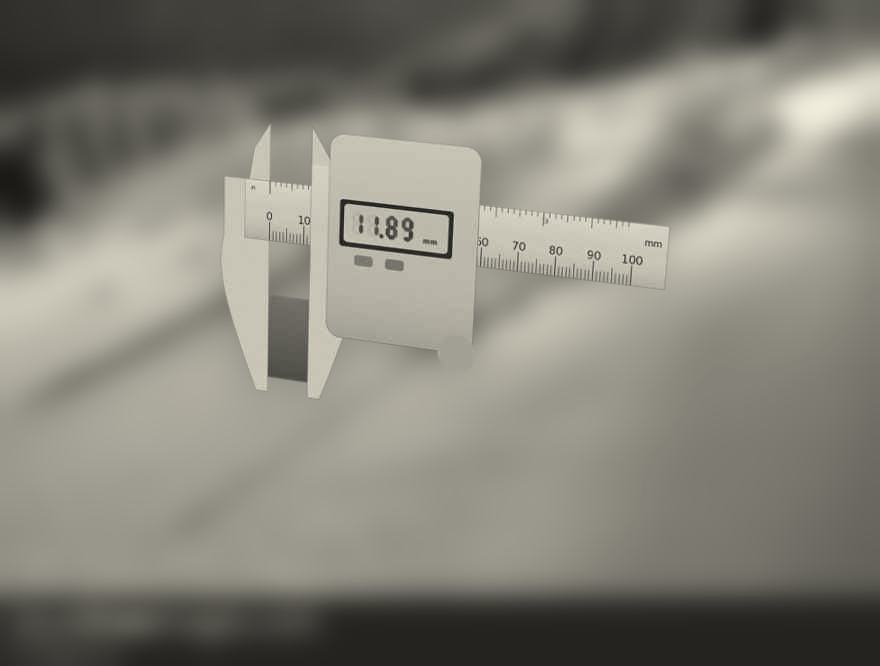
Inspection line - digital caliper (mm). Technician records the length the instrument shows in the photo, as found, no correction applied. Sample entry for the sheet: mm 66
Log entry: mm 11.89
